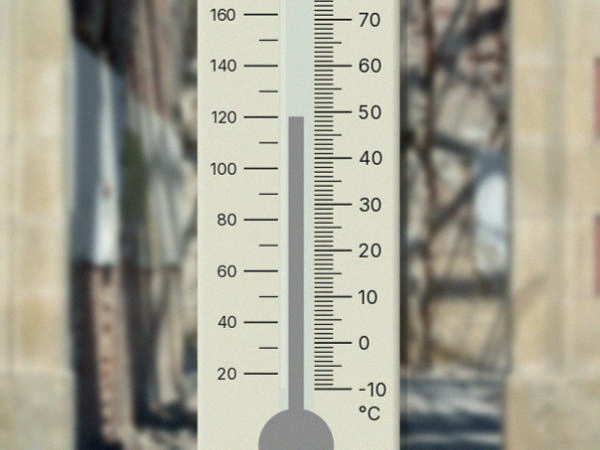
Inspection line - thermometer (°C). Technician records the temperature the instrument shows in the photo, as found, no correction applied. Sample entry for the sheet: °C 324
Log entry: °C 49
